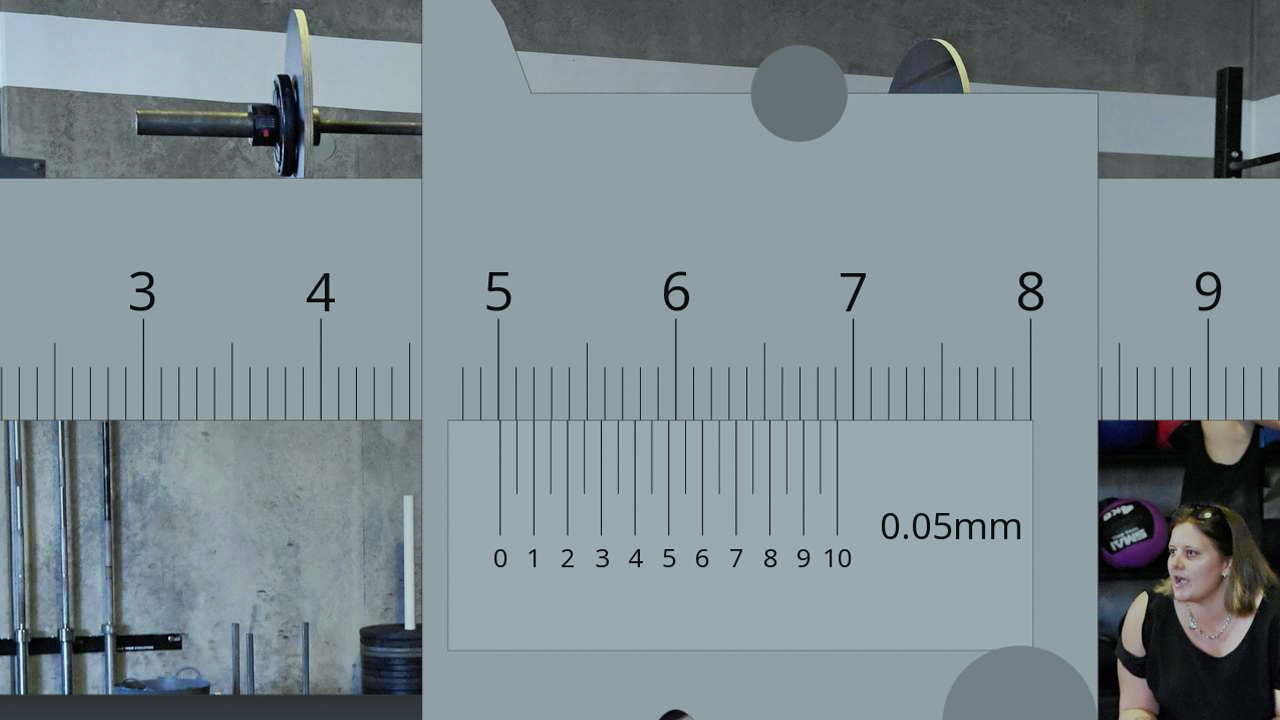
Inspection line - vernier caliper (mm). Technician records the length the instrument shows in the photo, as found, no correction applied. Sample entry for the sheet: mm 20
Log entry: mm 50.1
